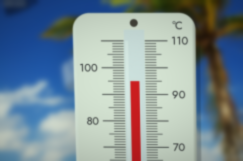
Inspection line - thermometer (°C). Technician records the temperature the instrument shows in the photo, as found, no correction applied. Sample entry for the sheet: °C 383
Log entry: °C 95
